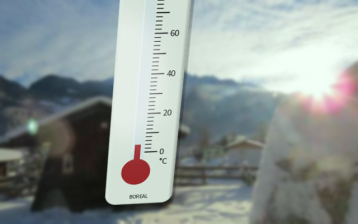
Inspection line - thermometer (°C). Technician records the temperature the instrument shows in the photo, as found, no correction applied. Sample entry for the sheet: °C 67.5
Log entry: °C 4
